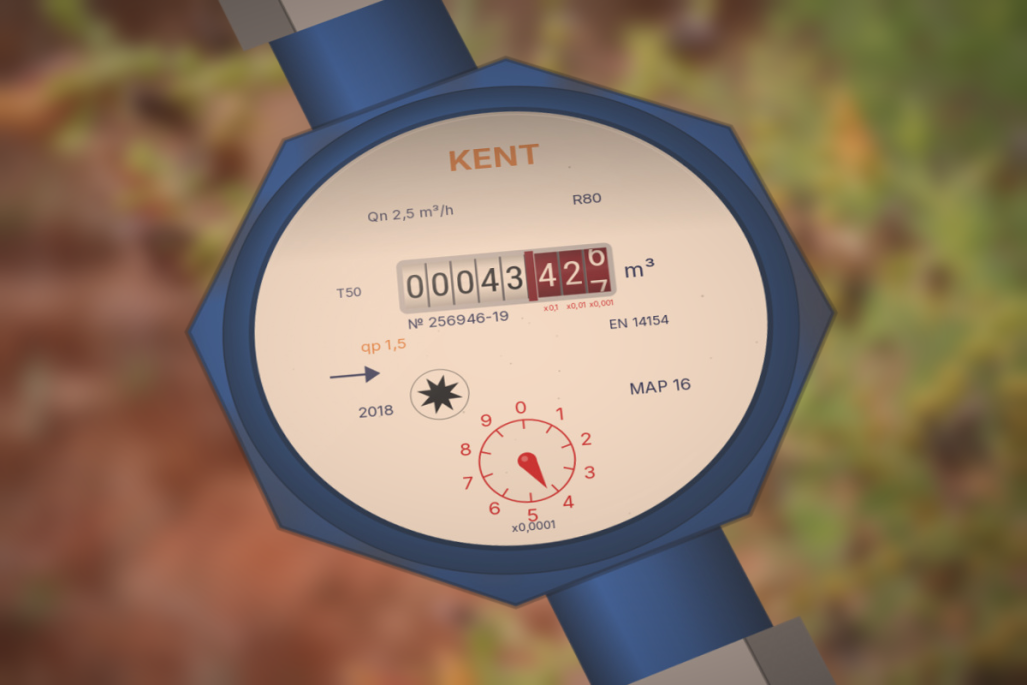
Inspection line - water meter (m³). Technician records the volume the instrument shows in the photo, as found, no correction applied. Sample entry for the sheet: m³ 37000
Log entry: m³ 43.4264
